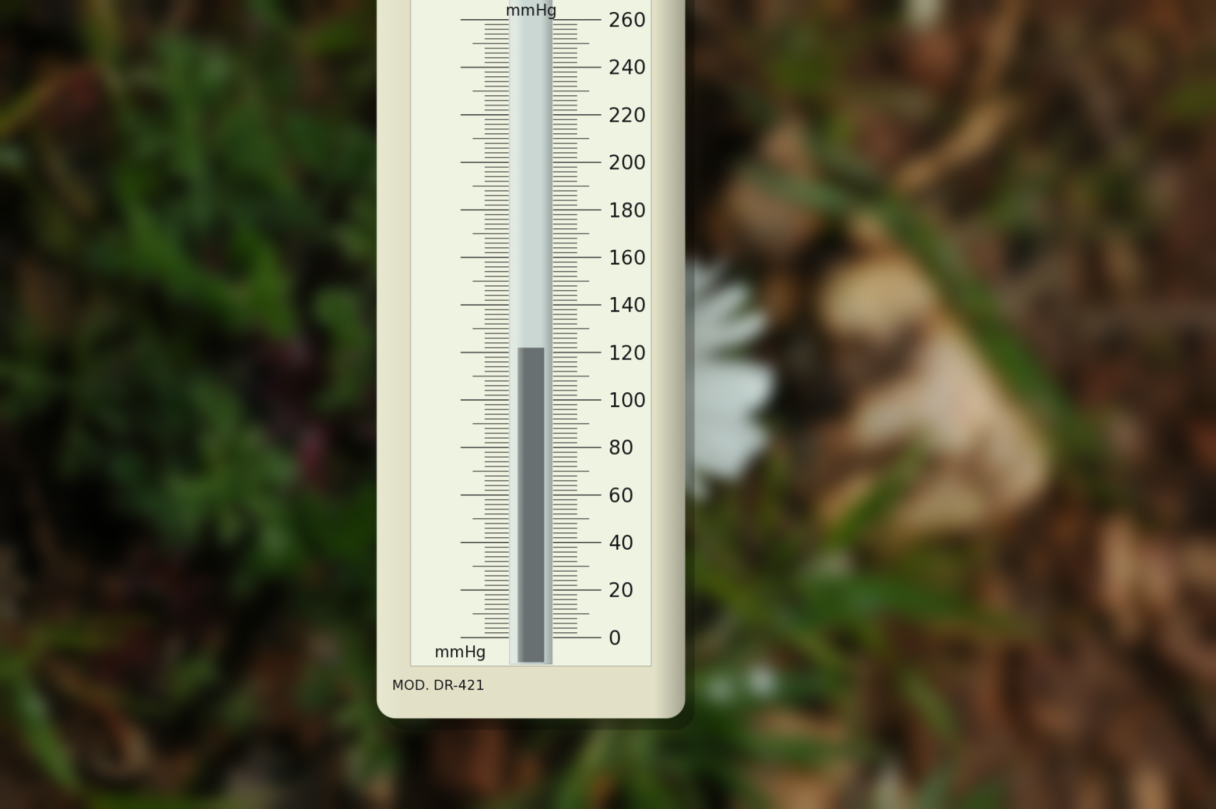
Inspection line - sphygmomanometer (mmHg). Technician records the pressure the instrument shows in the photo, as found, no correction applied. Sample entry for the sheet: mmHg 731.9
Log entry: mmHg 122
